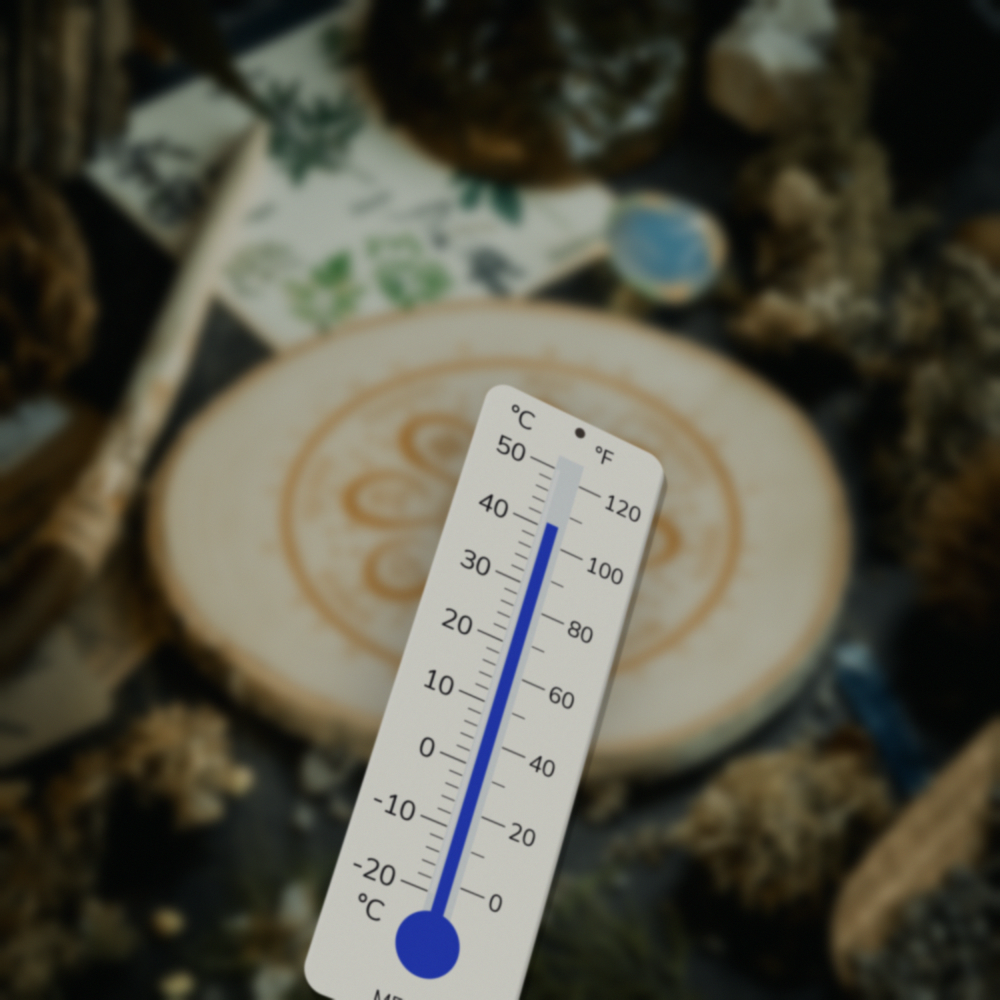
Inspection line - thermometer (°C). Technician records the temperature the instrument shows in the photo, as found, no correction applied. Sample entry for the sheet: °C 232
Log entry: °C 41
